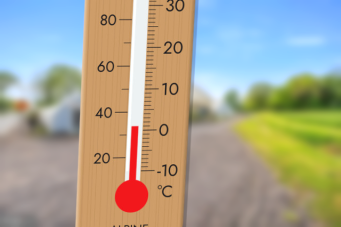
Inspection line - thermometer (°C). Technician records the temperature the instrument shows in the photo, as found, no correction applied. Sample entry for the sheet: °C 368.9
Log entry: °C 1
